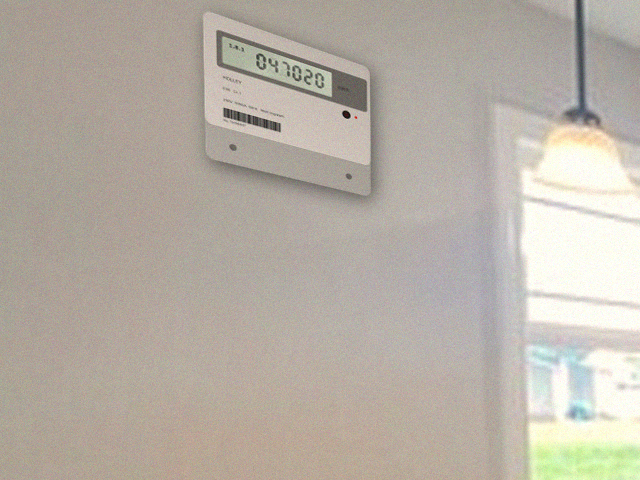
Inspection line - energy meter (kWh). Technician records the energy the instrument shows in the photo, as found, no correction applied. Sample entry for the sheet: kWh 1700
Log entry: kWh 47020
